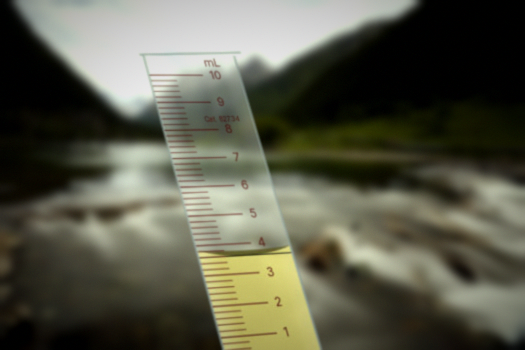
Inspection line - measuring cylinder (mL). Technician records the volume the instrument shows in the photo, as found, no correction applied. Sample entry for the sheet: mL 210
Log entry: mL 3.6
